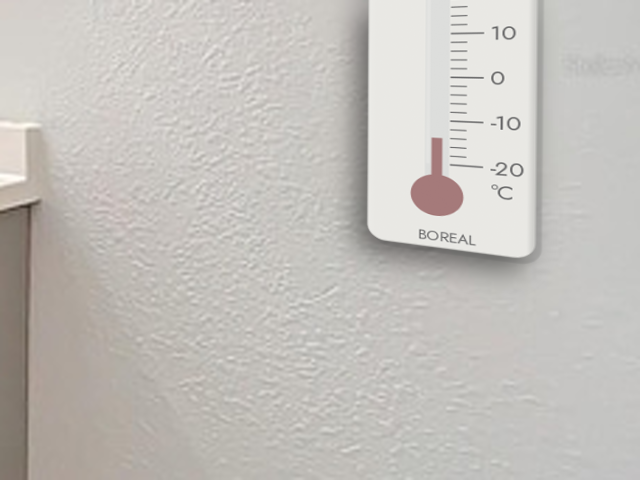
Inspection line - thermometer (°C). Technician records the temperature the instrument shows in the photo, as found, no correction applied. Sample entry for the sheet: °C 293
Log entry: °C -14
